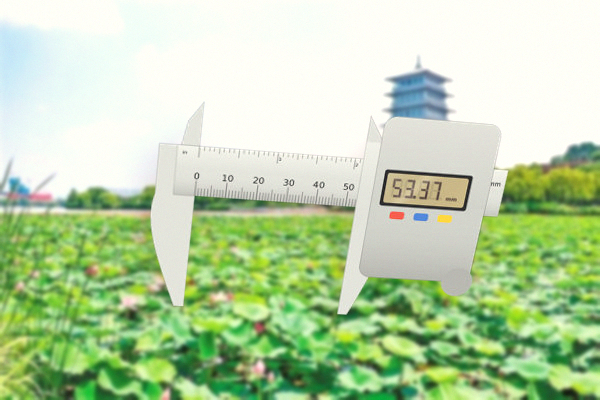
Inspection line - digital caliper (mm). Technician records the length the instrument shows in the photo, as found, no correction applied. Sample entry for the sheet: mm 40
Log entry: mm 53.37
